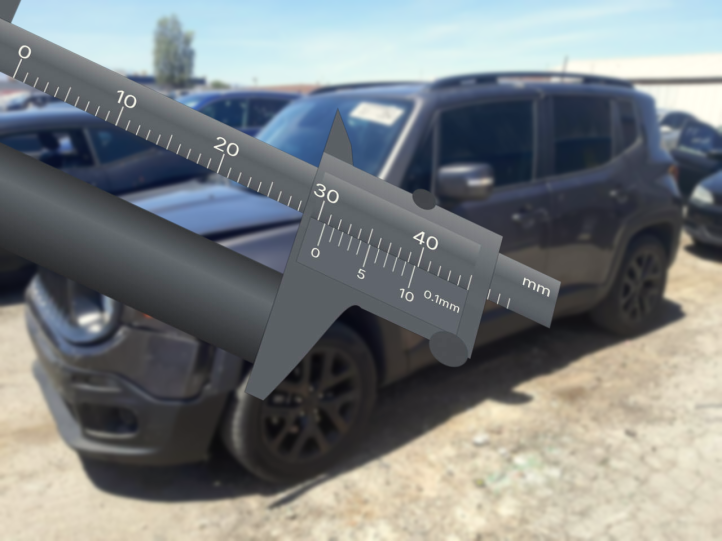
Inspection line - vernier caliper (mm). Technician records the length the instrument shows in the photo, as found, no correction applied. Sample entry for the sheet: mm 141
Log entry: mm 30.7
